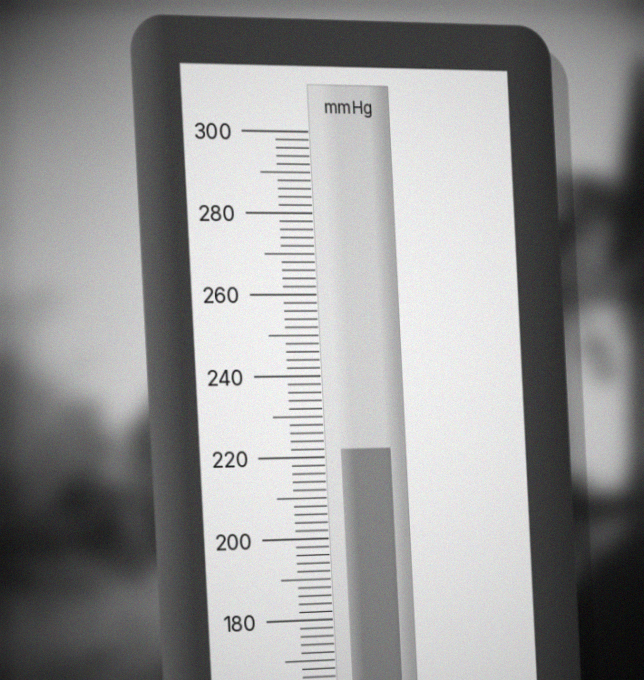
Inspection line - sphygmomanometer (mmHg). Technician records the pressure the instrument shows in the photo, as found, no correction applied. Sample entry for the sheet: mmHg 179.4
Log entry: mmHg 222
